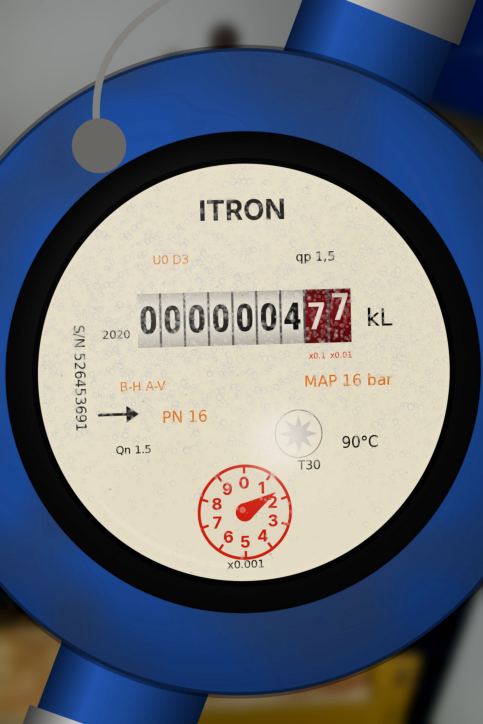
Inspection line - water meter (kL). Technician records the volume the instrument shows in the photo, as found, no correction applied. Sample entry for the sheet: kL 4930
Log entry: kL 4.771
